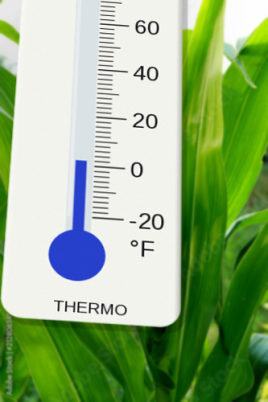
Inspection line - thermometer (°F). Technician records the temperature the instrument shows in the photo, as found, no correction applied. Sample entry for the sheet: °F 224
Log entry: °F 2
